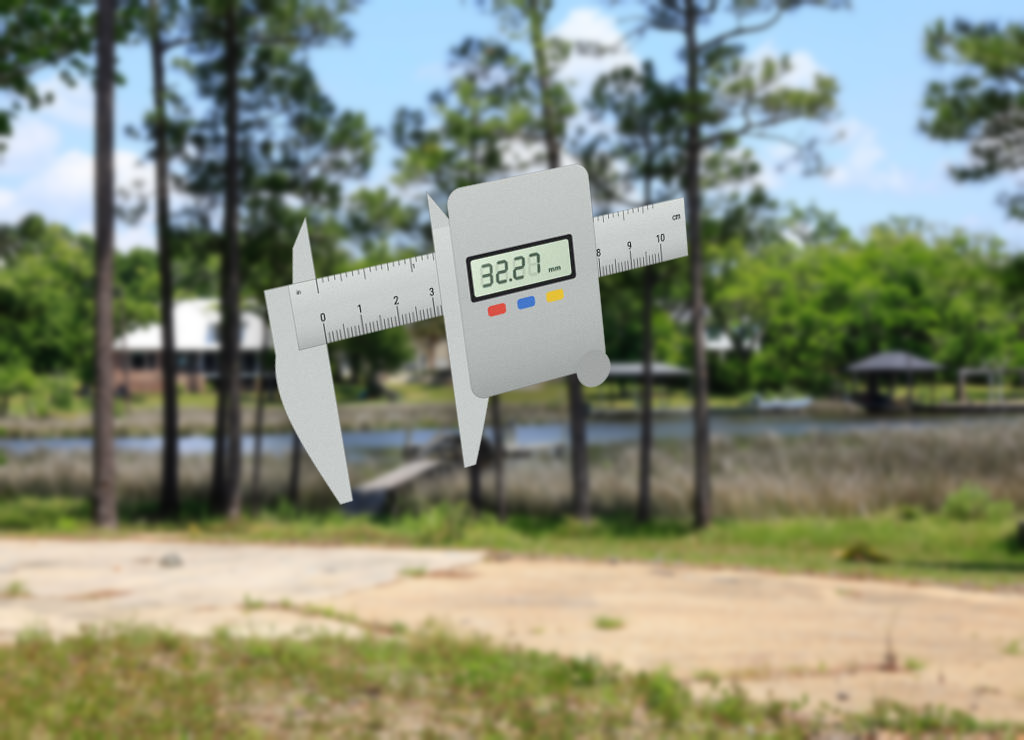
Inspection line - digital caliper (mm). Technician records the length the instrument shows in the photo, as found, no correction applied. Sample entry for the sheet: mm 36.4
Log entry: mm 32.27
